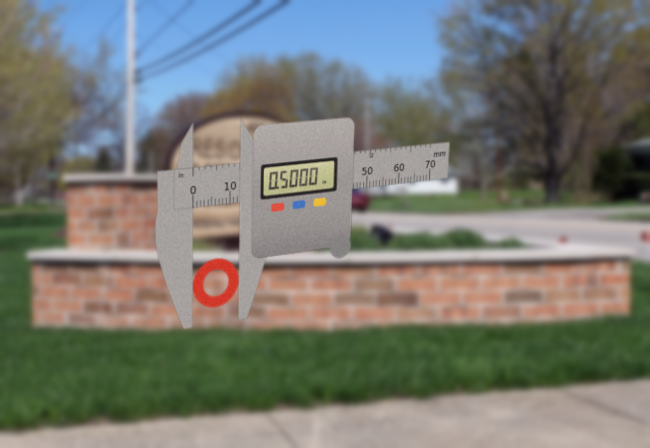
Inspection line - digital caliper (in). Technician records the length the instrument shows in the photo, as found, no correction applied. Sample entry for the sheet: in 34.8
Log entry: in 0.5000
